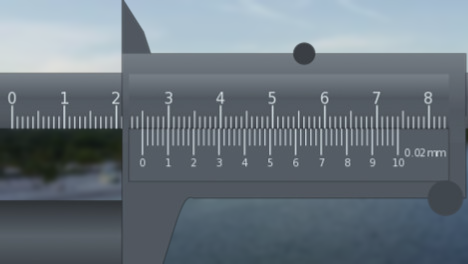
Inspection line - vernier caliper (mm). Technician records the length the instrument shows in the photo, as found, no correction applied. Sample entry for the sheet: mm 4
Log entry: mm 25.0
